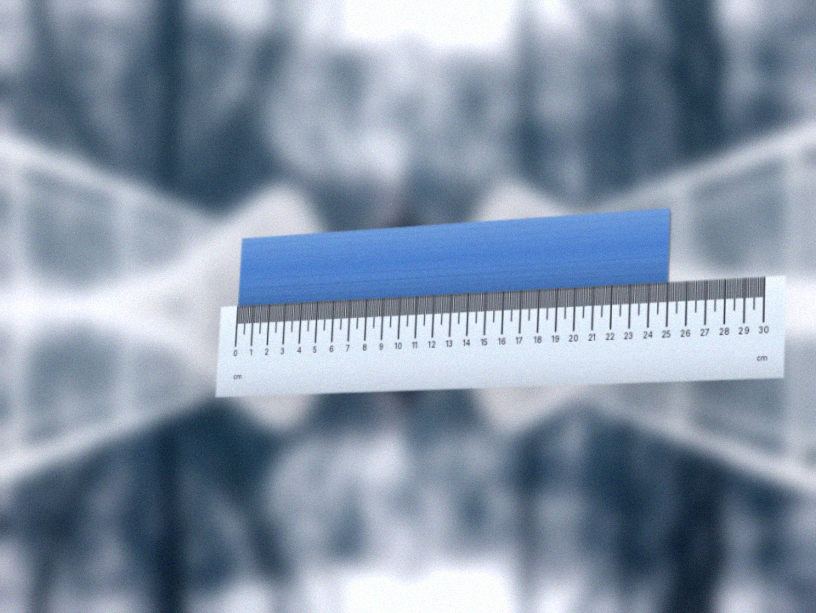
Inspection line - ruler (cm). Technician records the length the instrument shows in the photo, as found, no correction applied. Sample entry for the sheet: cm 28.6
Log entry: cm 25
